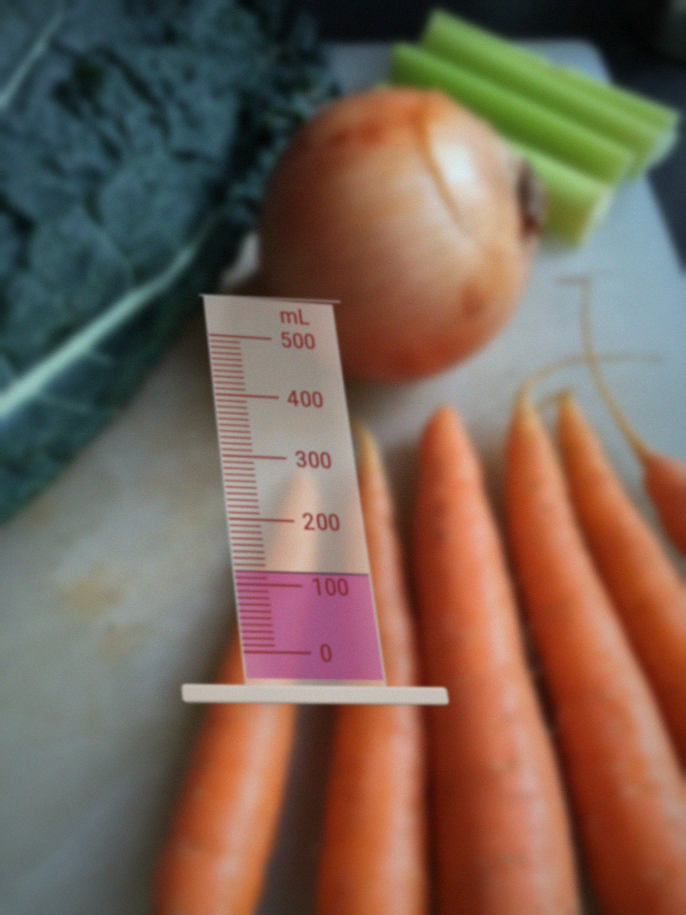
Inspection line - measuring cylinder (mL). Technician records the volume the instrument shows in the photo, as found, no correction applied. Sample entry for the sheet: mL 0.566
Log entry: mL 120
